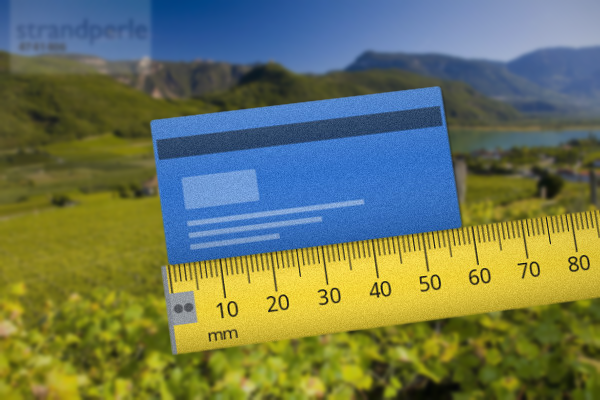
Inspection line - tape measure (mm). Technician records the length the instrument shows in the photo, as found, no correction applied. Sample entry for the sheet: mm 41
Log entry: mm 58
